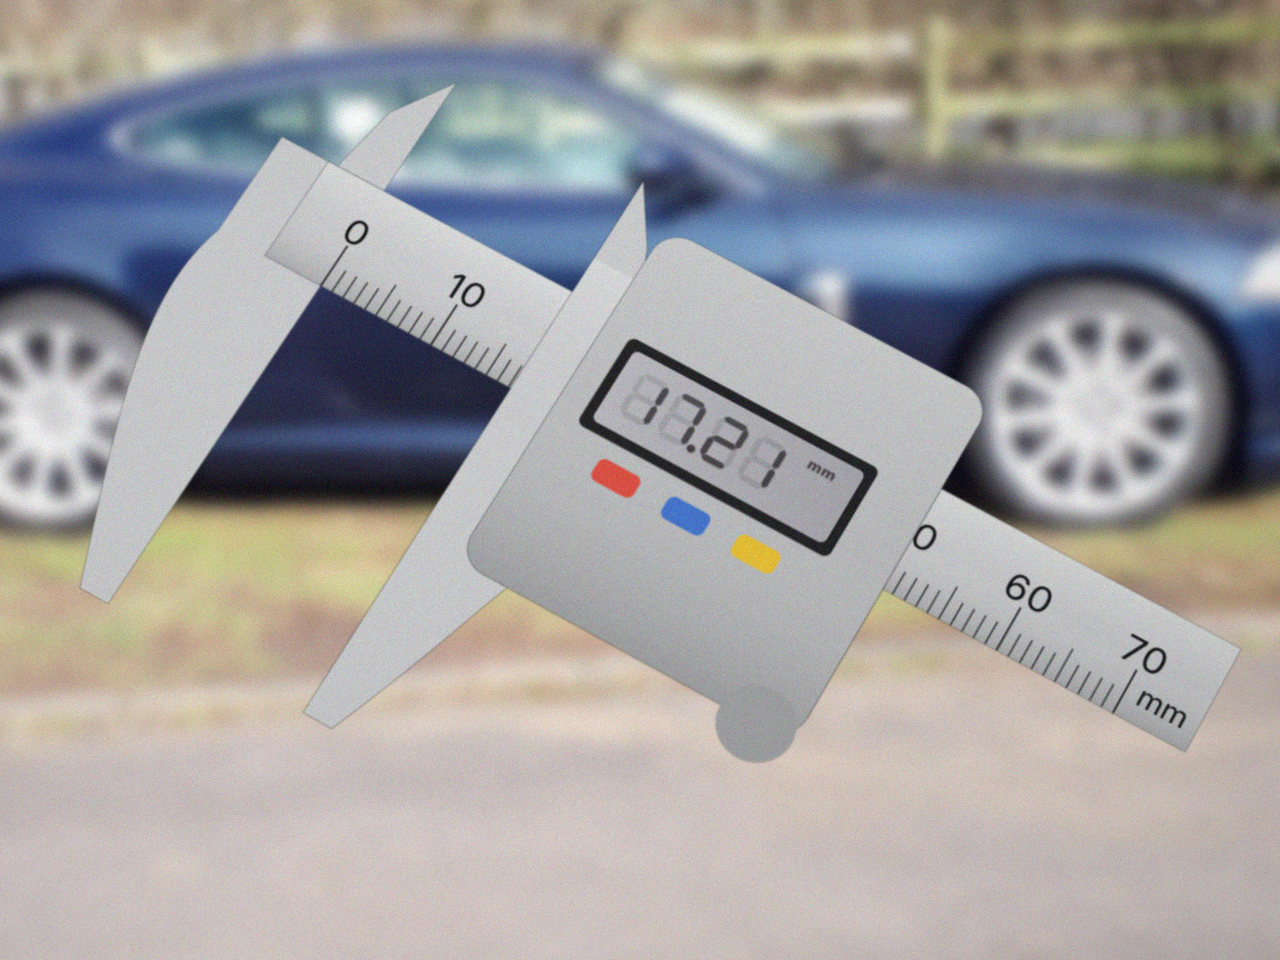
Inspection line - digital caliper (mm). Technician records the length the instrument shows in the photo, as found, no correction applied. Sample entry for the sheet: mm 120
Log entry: mm 17.21
